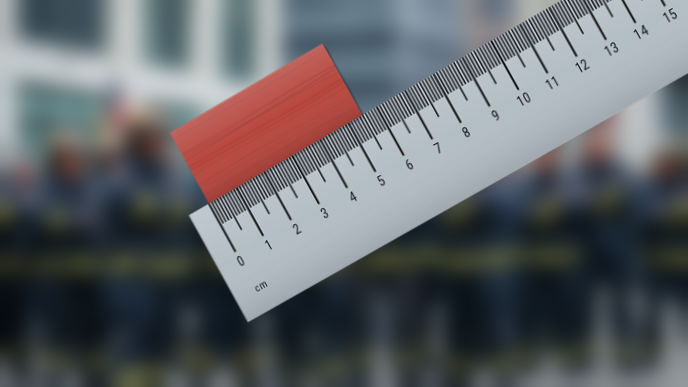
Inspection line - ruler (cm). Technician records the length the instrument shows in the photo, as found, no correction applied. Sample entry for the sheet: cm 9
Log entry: cm 5.5
